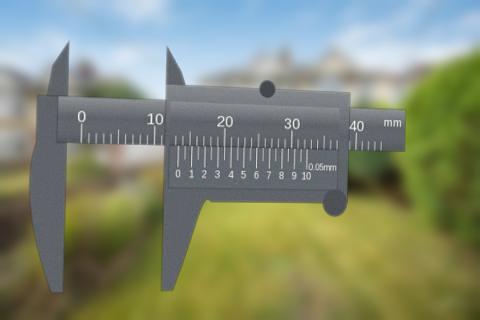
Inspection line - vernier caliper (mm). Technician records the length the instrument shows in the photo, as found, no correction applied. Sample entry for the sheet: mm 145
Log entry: mm 13.4
